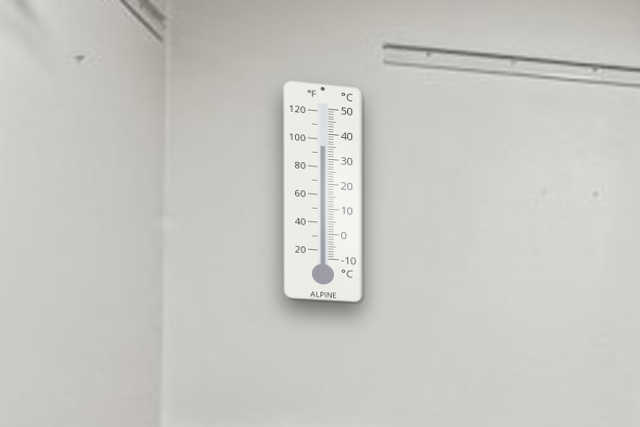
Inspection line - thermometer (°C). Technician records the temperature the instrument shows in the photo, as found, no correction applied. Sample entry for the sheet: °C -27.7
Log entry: °C 35
